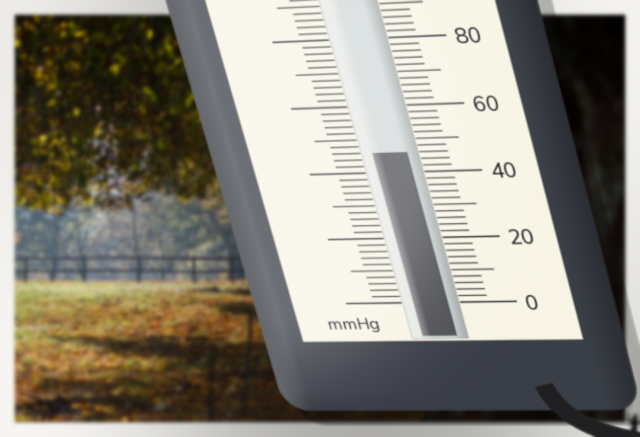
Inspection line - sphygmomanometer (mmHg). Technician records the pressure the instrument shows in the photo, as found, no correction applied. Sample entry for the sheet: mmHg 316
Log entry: mmHg 46
